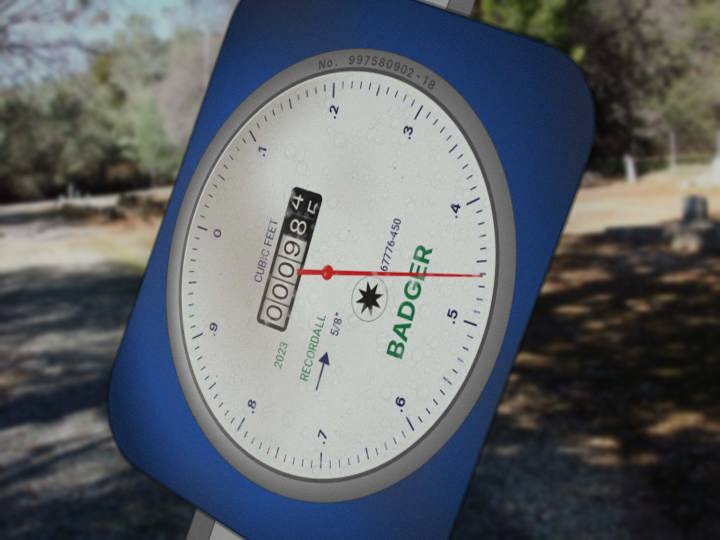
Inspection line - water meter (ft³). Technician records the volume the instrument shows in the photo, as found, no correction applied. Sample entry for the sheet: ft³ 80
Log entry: ft³ 984.46
